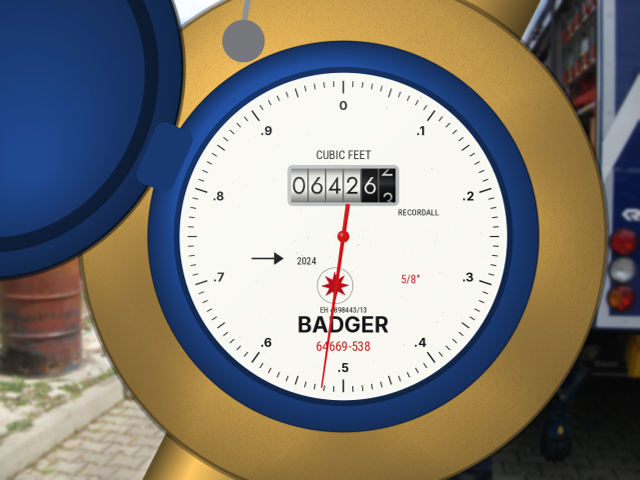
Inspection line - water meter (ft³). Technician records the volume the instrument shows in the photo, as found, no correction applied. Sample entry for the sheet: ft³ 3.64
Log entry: ft³ 64262.52
